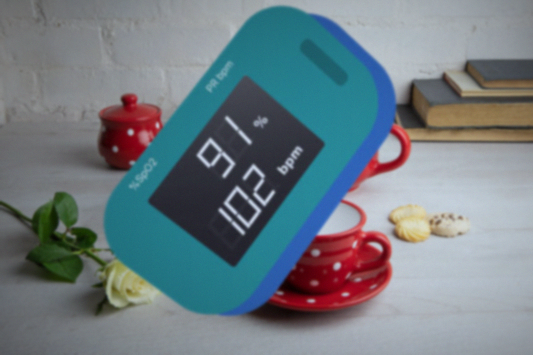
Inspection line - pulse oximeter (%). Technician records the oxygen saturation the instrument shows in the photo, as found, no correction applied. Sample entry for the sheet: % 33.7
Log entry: % 91
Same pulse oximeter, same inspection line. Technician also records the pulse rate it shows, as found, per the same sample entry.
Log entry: bpm 102
